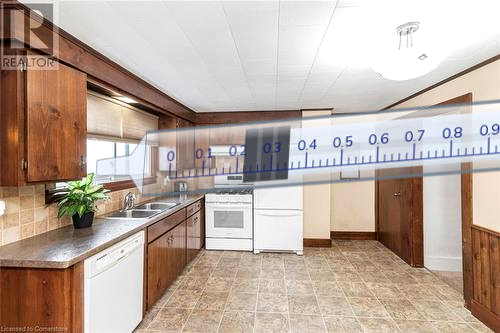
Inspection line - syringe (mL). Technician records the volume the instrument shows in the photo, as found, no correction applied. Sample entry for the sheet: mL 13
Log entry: mL 0.22
